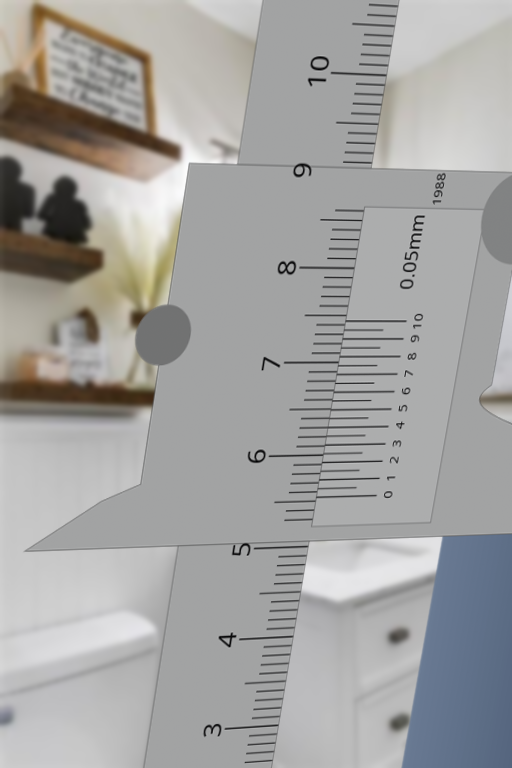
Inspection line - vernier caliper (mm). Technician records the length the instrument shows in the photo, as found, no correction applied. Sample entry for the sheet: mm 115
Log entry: mm 55.4
